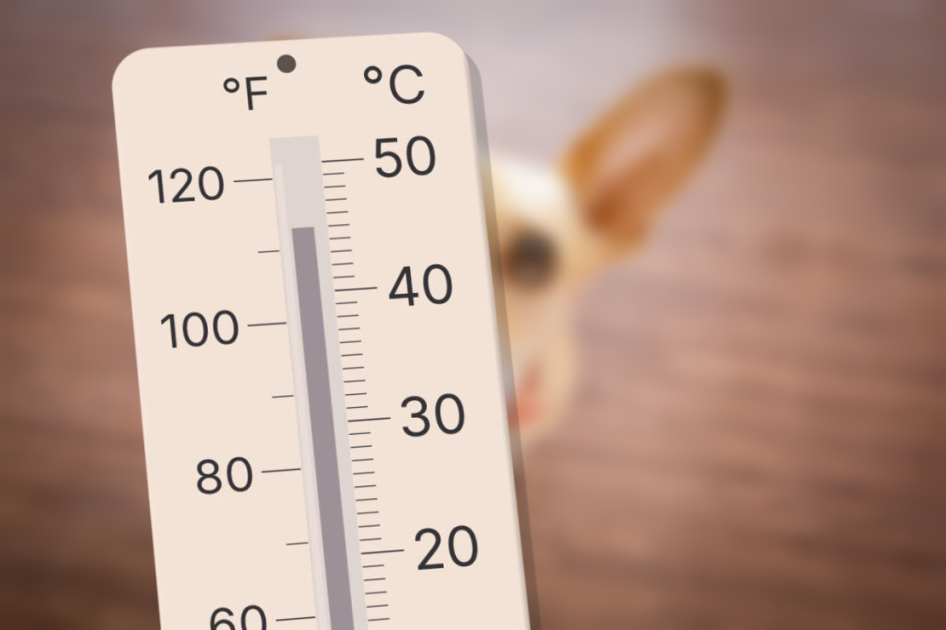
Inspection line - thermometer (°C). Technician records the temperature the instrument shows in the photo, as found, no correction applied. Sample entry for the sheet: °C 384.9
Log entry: °C 45
